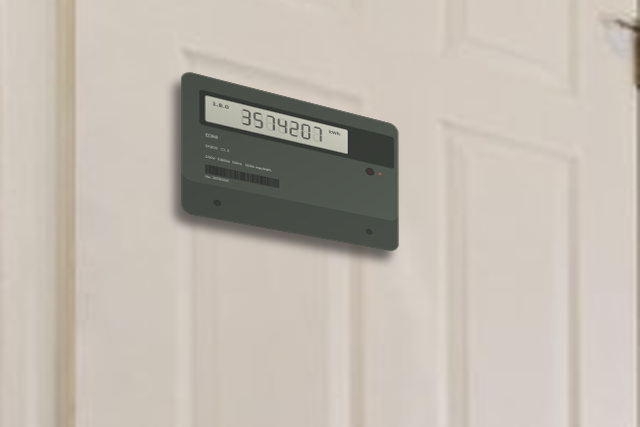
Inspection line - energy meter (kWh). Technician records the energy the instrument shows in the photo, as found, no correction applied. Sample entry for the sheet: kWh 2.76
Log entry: kWh 3574207
